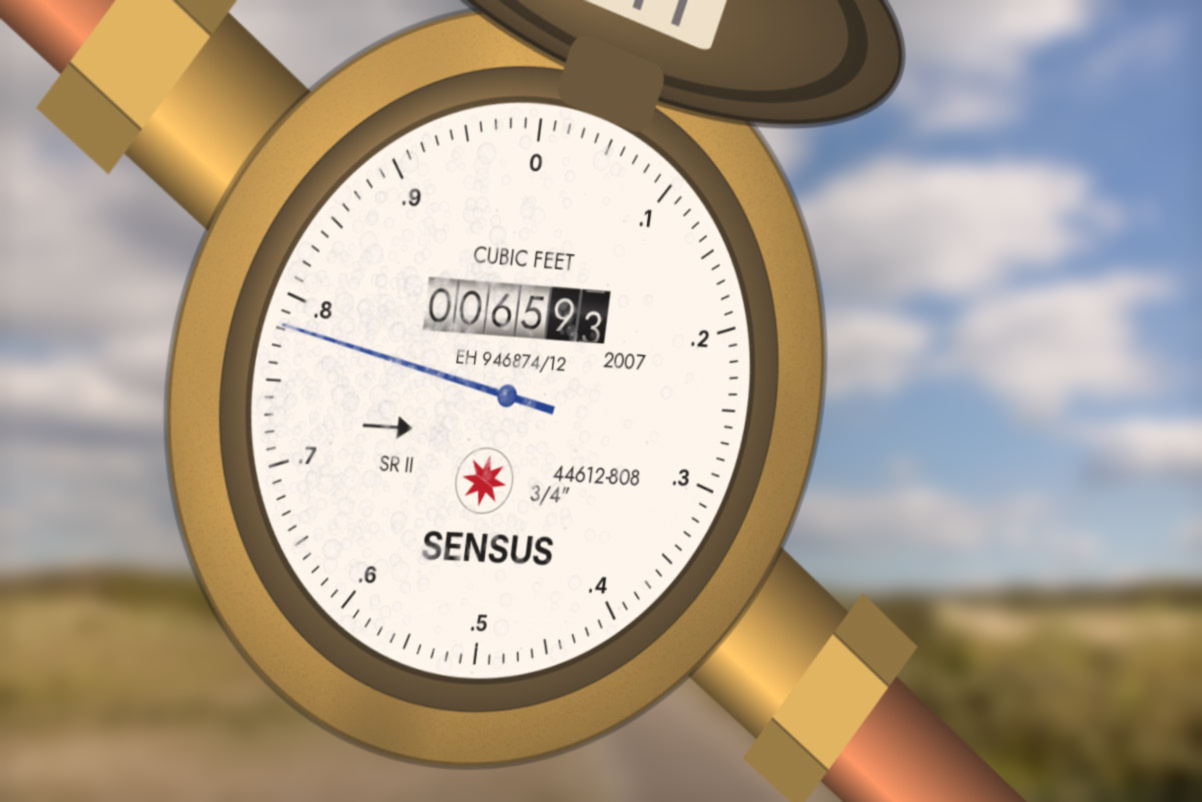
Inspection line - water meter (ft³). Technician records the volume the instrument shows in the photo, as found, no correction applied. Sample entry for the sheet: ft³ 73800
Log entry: ft³ 6592.78
